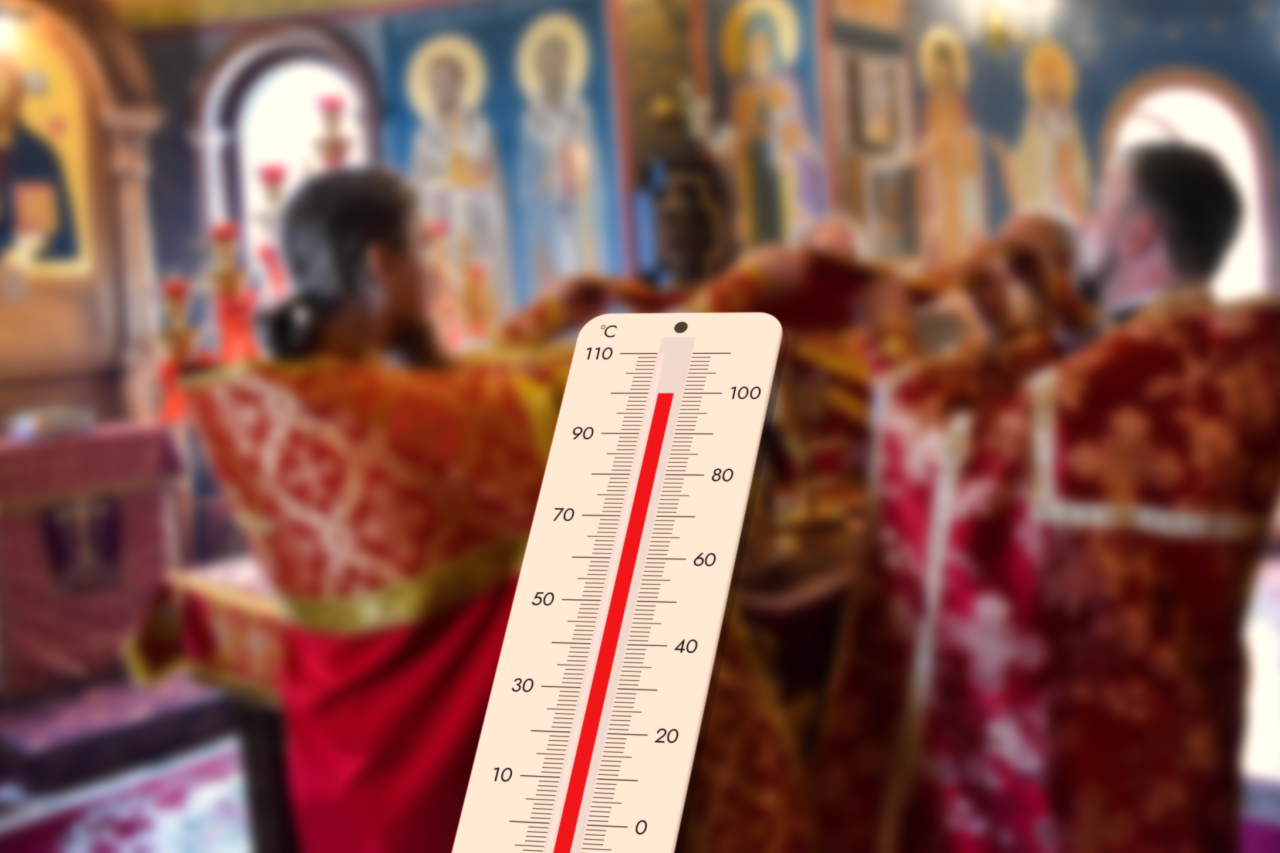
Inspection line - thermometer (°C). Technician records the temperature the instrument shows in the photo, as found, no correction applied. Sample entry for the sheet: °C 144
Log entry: °C 100
